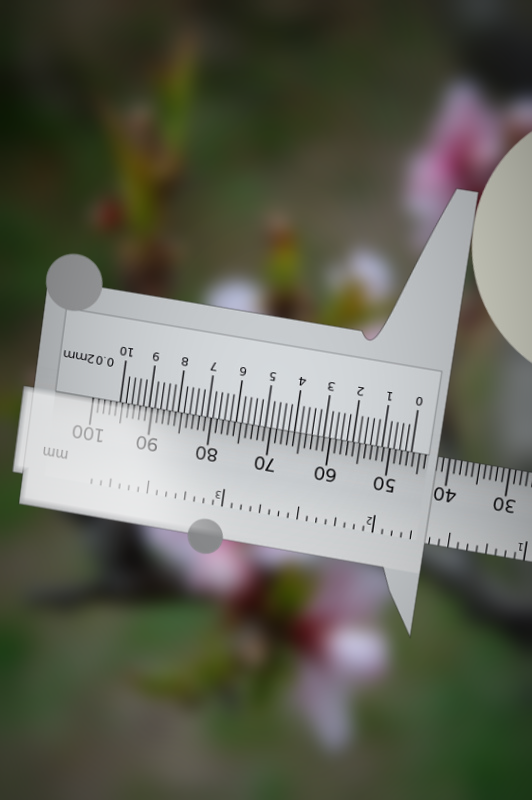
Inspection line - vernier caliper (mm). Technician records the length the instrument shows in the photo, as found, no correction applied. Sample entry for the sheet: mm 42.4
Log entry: mm 46.4
